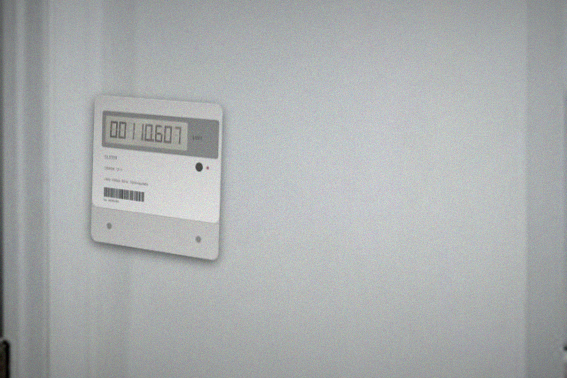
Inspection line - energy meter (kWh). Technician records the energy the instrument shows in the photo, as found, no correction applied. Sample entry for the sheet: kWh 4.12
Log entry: kWh 110.607
